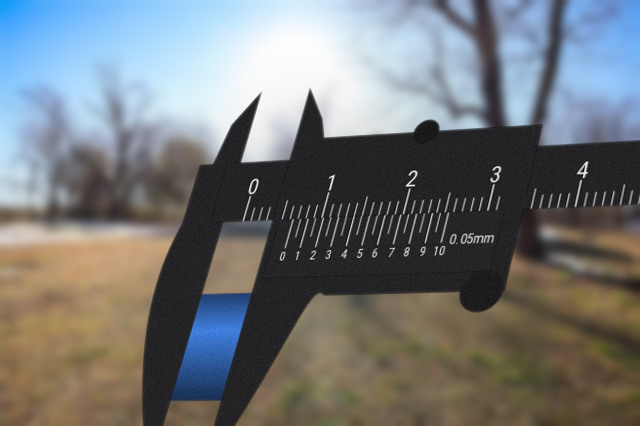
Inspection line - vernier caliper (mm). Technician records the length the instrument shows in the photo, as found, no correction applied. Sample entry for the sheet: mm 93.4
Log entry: mm 6.4
